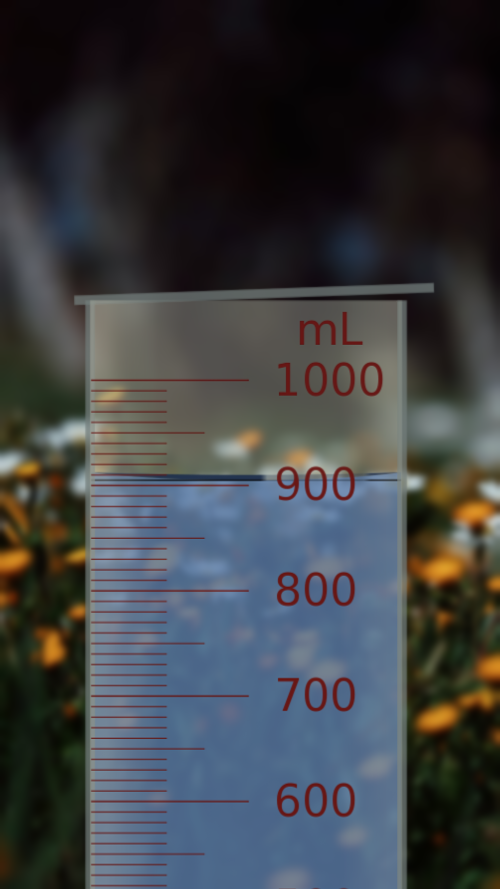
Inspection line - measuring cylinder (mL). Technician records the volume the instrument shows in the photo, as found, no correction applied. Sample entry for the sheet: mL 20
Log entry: mL 905
